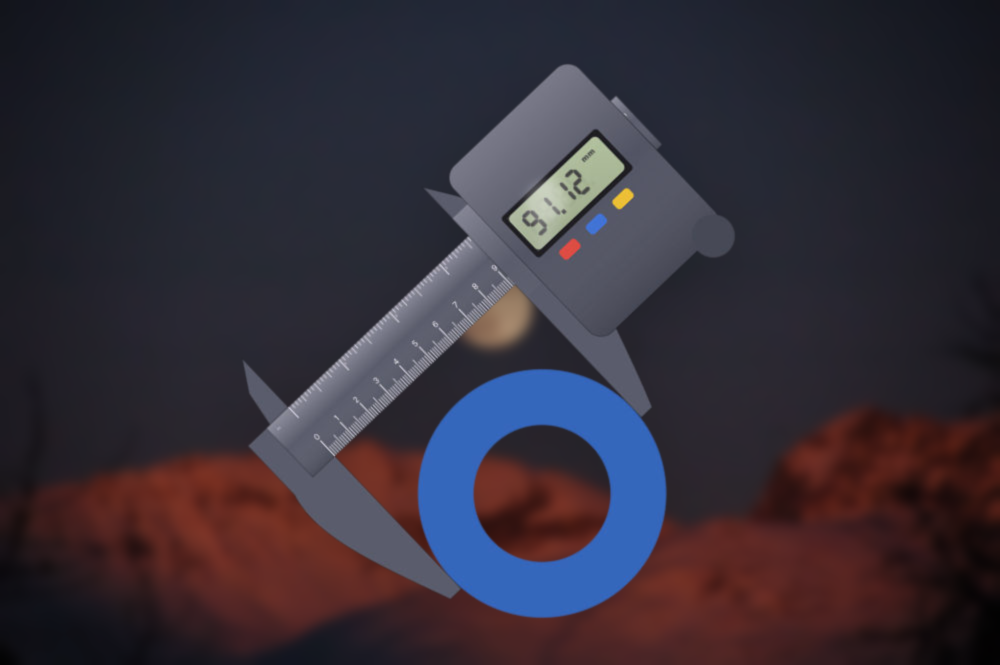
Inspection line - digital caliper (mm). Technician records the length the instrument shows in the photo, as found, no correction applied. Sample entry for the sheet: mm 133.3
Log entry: mm 91.12
